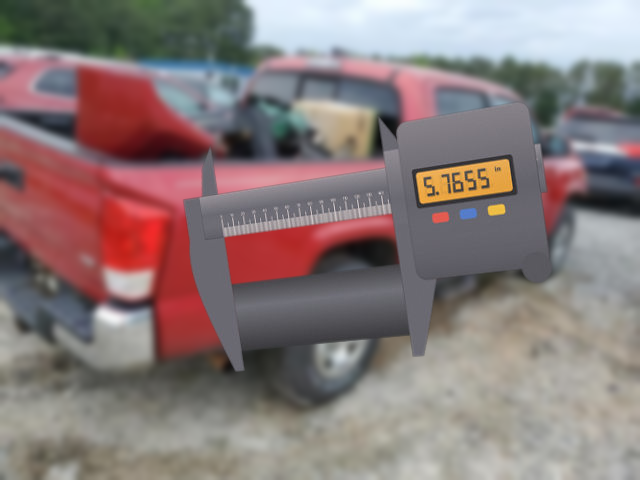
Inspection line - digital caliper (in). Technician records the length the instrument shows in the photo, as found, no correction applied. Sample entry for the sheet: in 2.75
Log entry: in 5.7655
